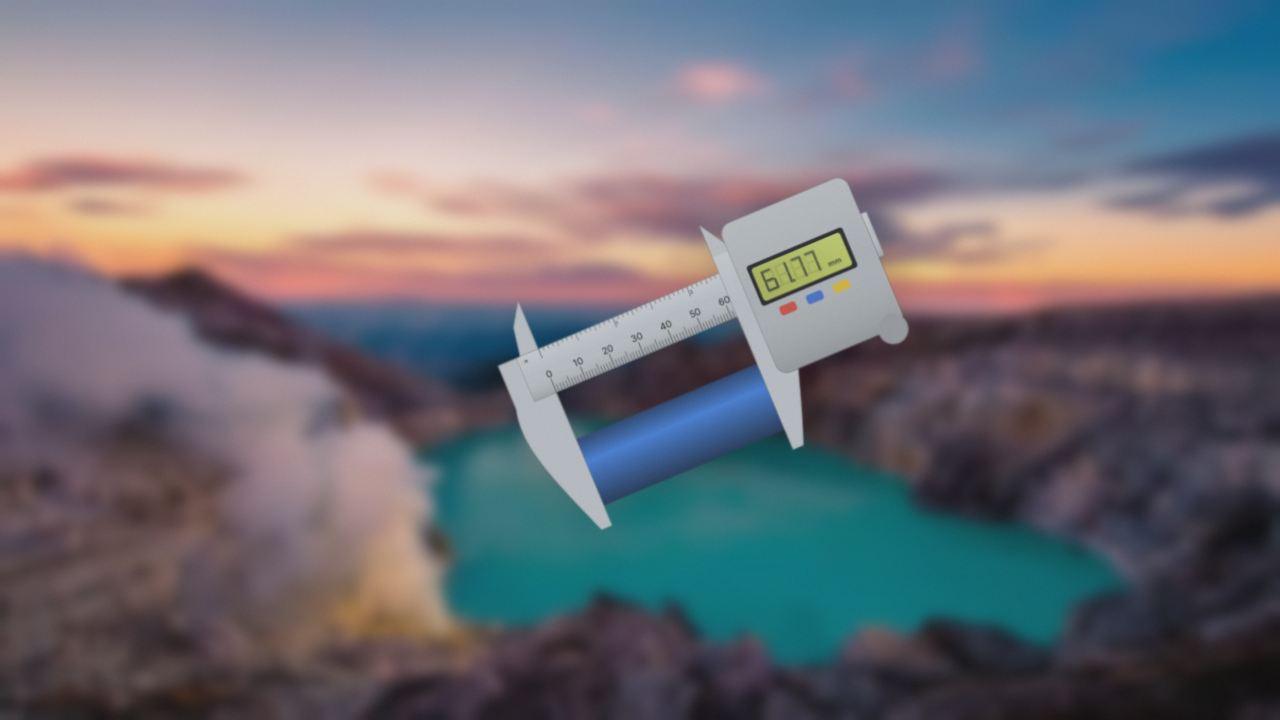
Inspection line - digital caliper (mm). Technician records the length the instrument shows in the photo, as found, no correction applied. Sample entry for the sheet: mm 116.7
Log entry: mm 61.77
